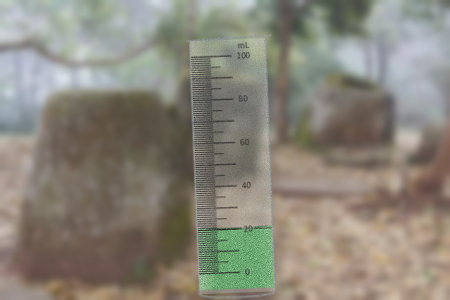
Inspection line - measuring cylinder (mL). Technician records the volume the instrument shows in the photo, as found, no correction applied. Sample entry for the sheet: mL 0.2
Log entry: mL 20
